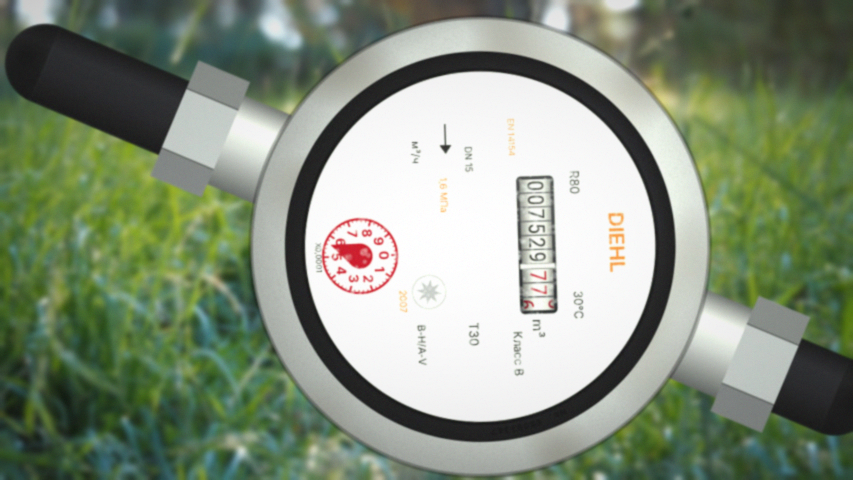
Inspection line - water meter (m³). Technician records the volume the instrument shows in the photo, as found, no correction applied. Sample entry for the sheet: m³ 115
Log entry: m³ 7529.7755
